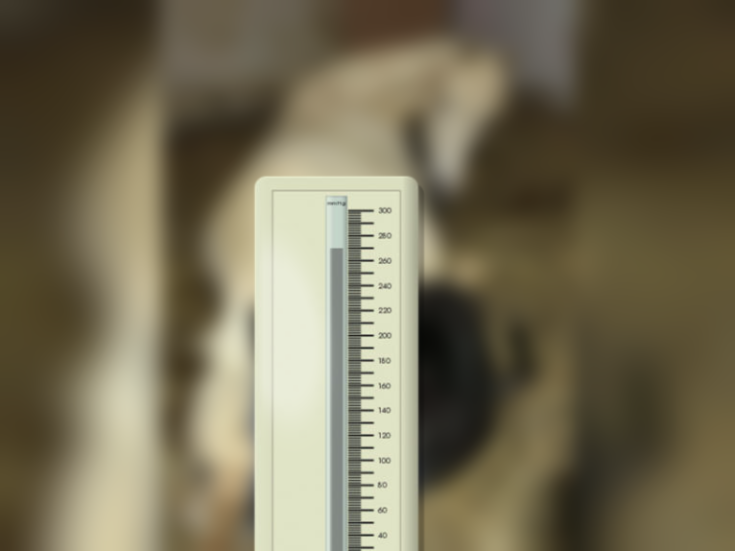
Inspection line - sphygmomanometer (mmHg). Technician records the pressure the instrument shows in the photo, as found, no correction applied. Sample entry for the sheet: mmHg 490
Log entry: mmHg 270
